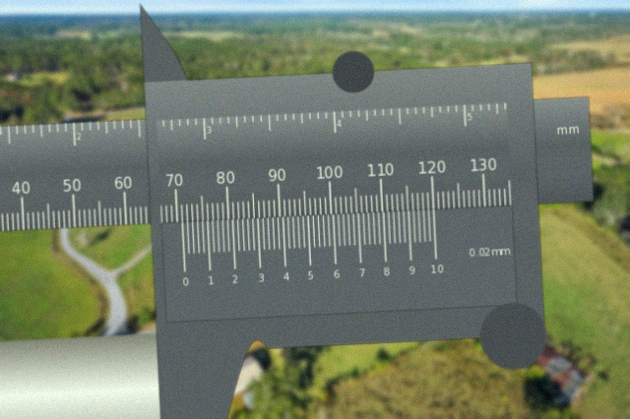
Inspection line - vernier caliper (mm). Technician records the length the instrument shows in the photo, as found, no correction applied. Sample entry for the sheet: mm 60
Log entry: mm 71.0
